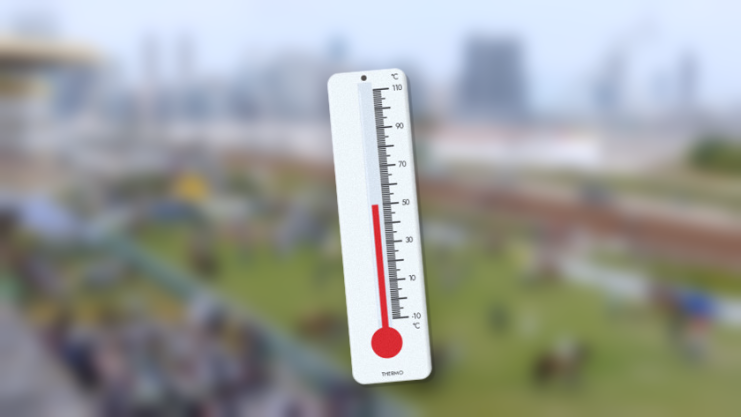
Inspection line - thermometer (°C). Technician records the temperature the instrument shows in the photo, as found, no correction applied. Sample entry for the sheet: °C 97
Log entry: °C 50
